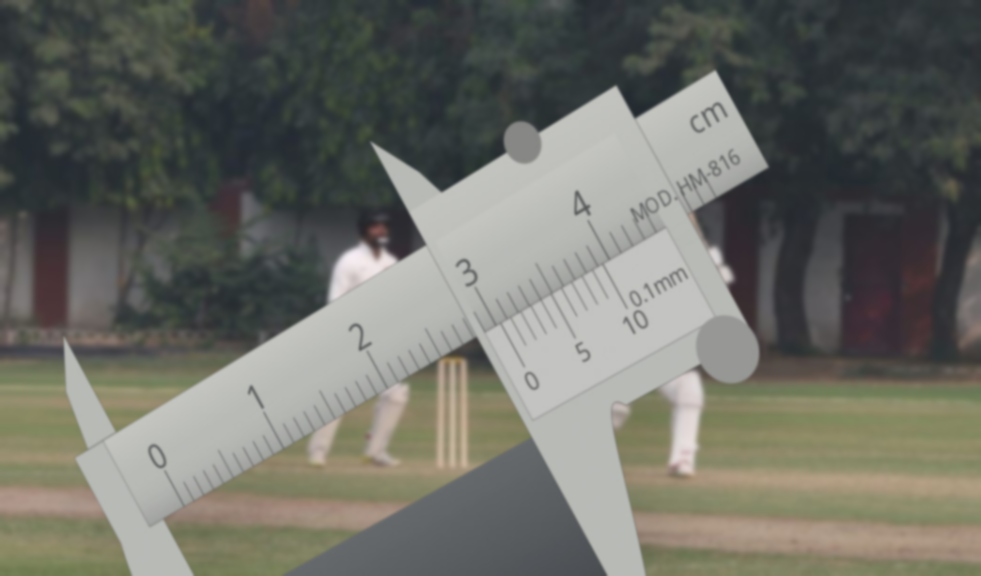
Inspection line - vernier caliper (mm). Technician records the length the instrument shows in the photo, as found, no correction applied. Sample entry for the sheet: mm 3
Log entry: mm 30.4
